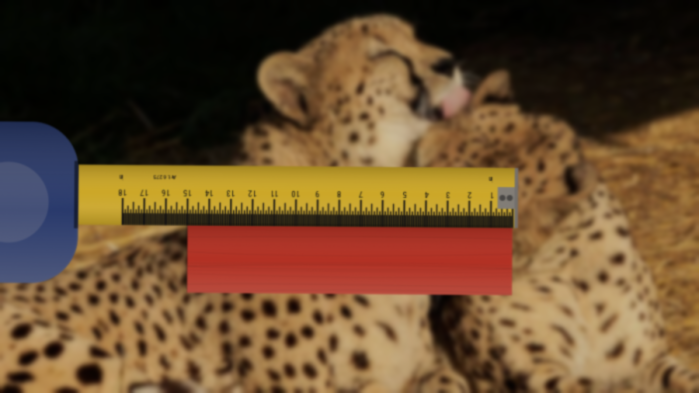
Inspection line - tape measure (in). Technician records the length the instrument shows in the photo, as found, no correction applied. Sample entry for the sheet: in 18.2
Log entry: in 15
